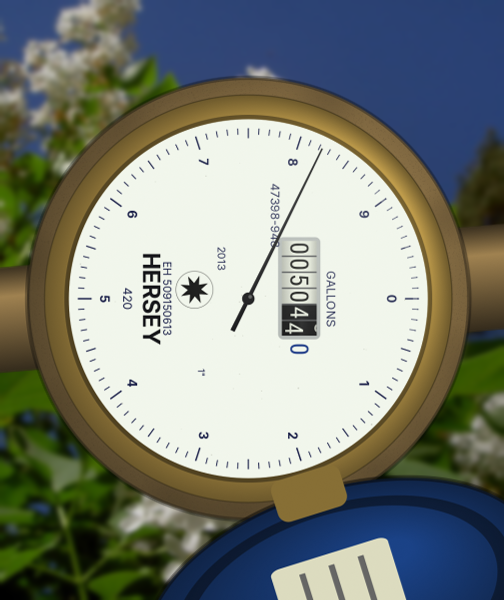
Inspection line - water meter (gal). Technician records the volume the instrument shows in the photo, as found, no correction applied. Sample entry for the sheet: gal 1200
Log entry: gal 50438.2
